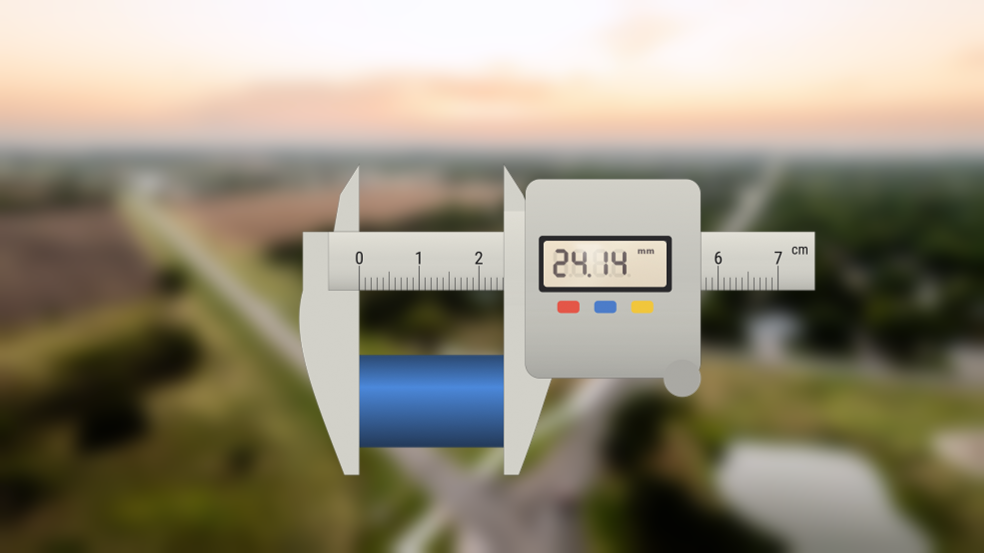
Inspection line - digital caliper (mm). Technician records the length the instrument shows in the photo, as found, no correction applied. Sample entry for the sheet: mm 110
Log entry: mm 24.14
